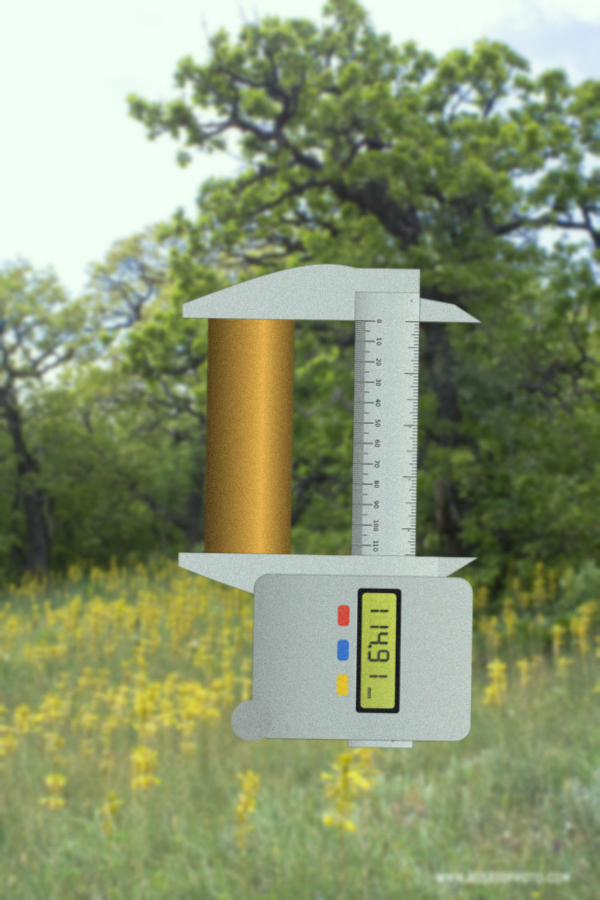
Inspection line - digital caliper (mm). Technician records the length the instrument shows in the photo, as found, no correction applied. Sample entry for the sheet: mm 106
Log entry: mm 114.91
